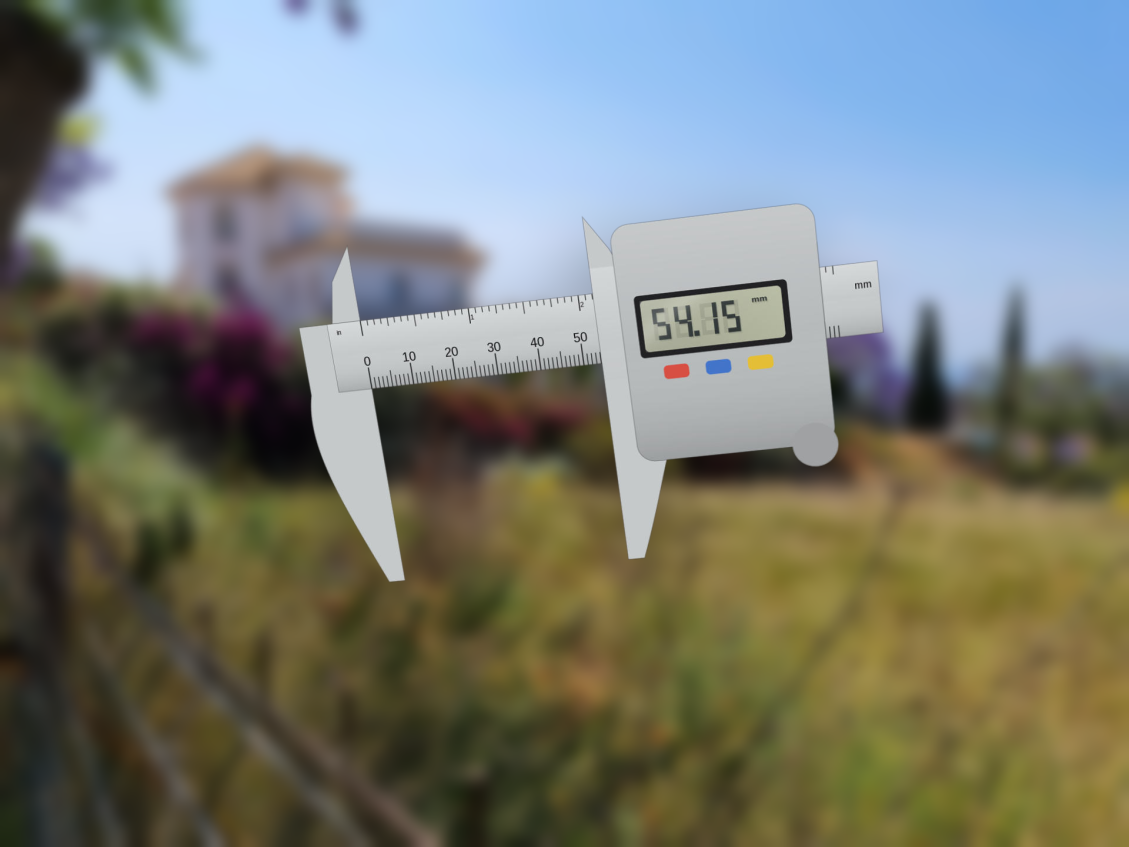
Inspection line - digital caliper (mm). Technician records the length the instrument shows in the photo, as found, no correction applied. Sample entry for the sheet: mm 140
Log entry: mm 54.15
